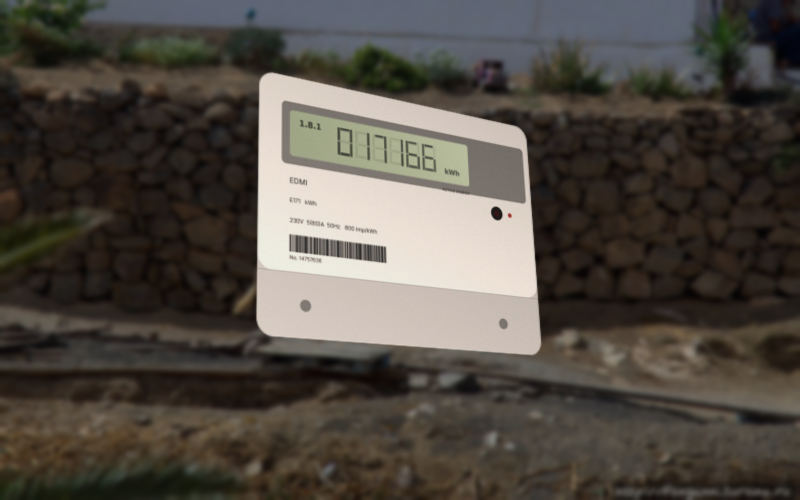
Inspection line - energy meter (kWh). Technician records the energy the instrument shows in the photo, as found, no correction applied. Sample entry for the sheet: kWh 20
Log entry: kWh 17166
